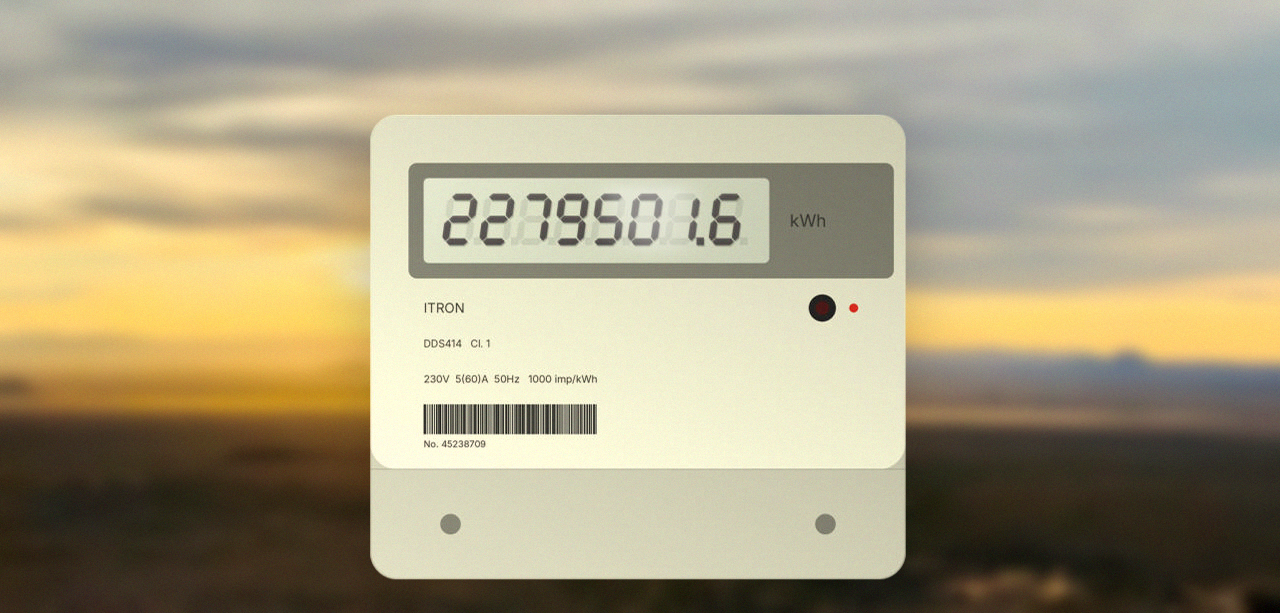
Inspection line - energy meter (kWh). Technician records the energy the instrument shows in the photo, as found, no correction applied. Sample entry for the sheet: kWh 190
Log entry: kWh 2279501.6
